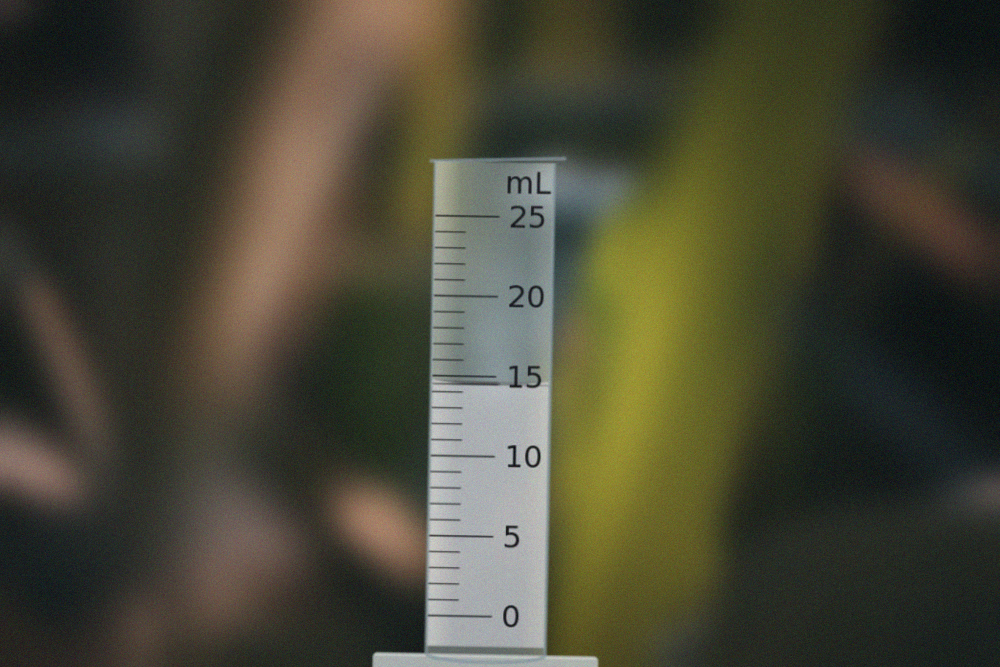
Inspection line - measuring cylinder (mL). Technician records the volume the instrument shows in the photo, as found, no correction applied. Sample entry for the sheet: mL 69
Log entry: mL 14.5
